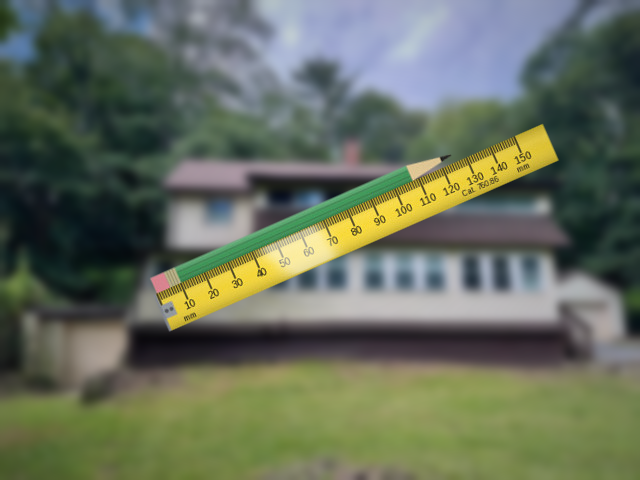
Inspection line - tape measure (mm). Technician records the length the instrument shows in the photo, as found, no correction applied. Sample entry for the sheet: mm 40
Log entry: mm 125
